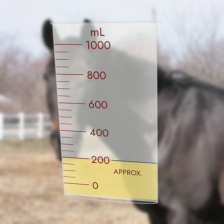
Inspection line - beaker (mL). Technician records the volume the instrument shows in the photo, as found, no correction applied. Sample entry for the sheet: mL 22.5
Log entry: mL 200
